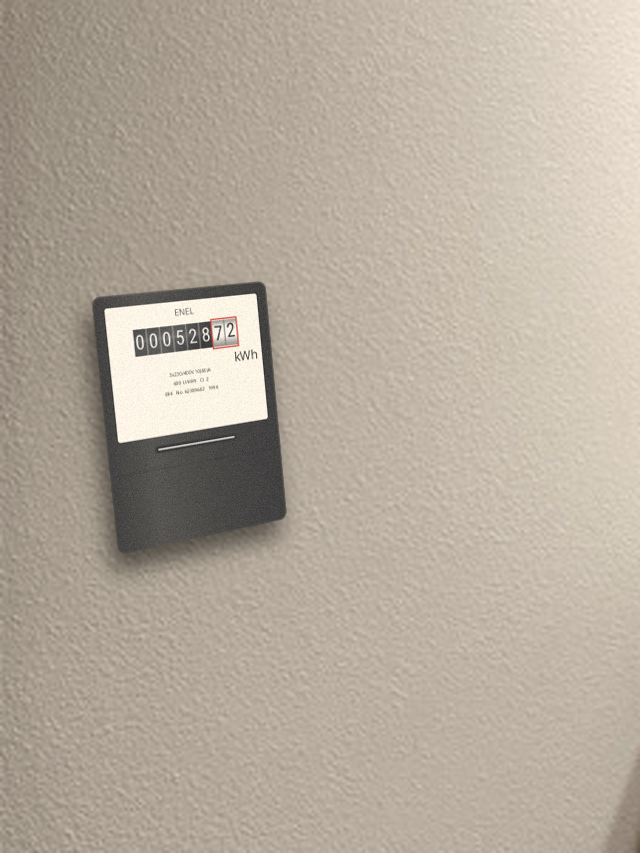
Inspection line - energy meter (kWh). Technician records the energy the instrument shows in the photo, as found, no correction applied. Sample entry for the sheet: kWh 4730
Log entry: kWh 528.72
